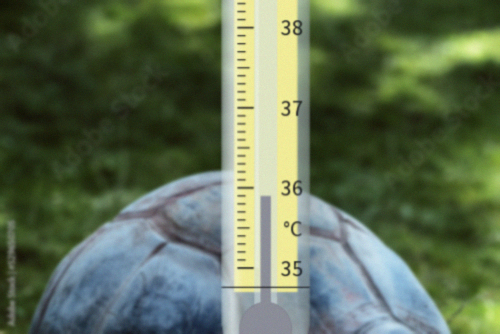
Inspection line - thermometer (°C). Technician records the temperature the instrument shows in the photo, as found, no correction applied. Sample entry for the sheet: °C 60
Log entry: °C 35.9
